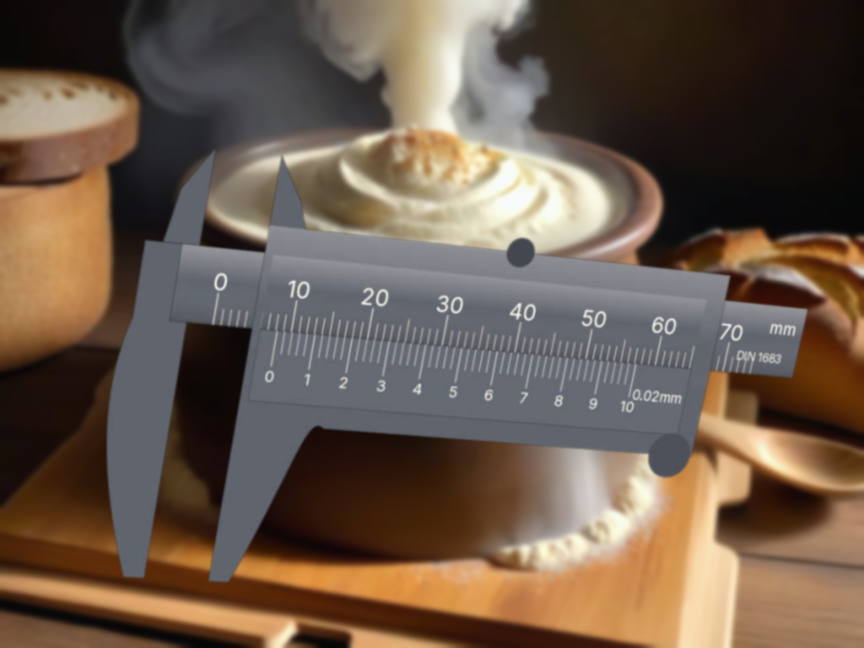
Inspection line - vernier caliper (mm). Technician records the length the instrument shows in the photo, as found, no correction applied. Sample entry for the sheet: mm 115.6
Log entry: mm 8.2
